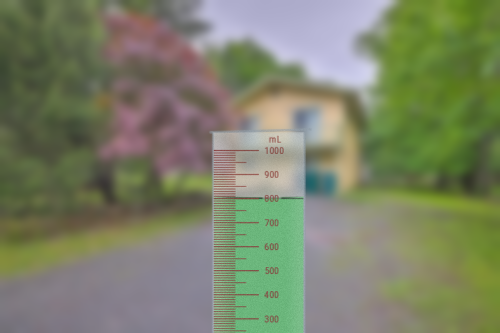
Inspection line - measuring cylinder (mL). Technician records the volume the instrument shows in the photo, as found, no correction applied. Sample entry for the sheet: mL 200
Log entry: mL 800
